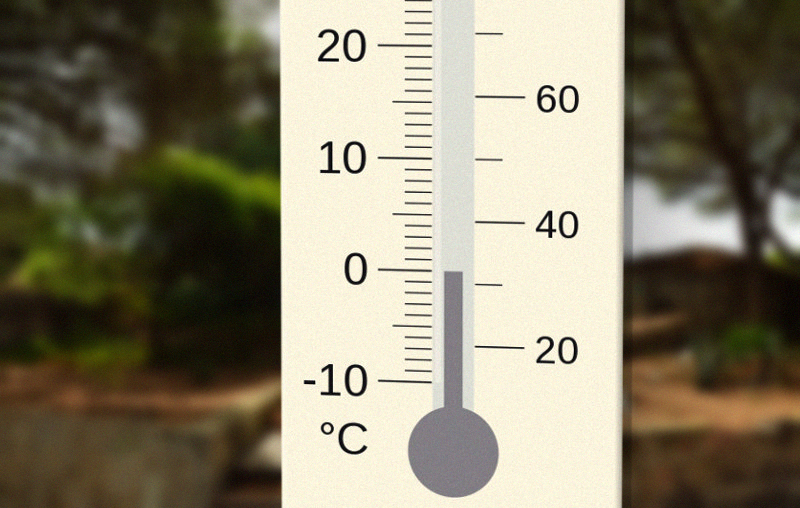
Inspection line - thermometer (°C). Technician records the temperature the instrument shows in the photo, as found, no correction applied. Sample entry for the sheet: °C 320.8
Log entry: °C 0
